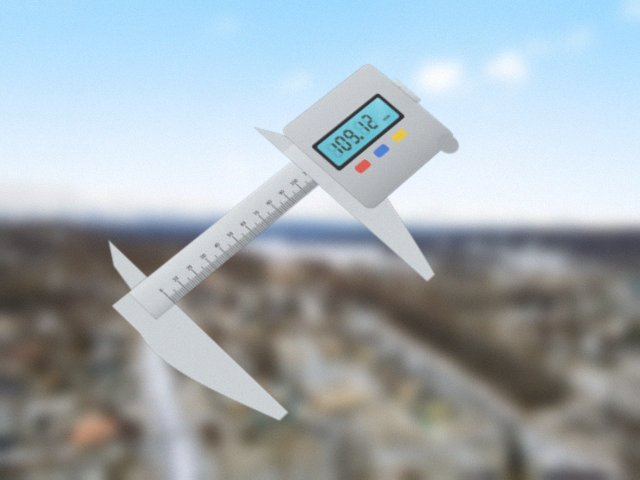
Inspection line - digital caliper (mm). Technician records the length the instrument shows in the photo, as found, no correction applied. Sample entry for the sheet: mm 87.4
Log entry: mm 109.12
